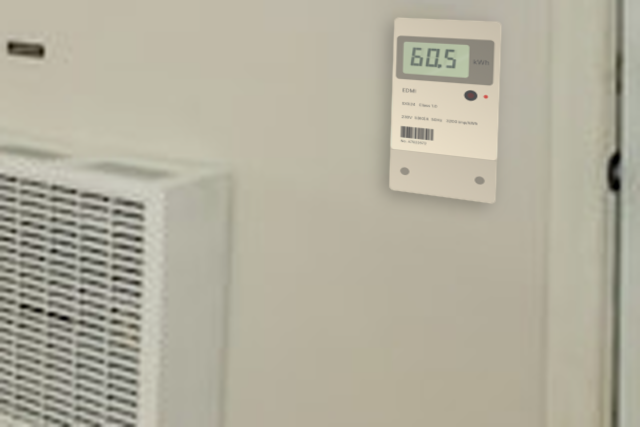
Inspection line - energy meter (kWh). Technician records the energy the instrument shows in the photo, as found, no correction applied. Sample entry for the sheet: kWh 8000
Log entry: kWh 60.5
